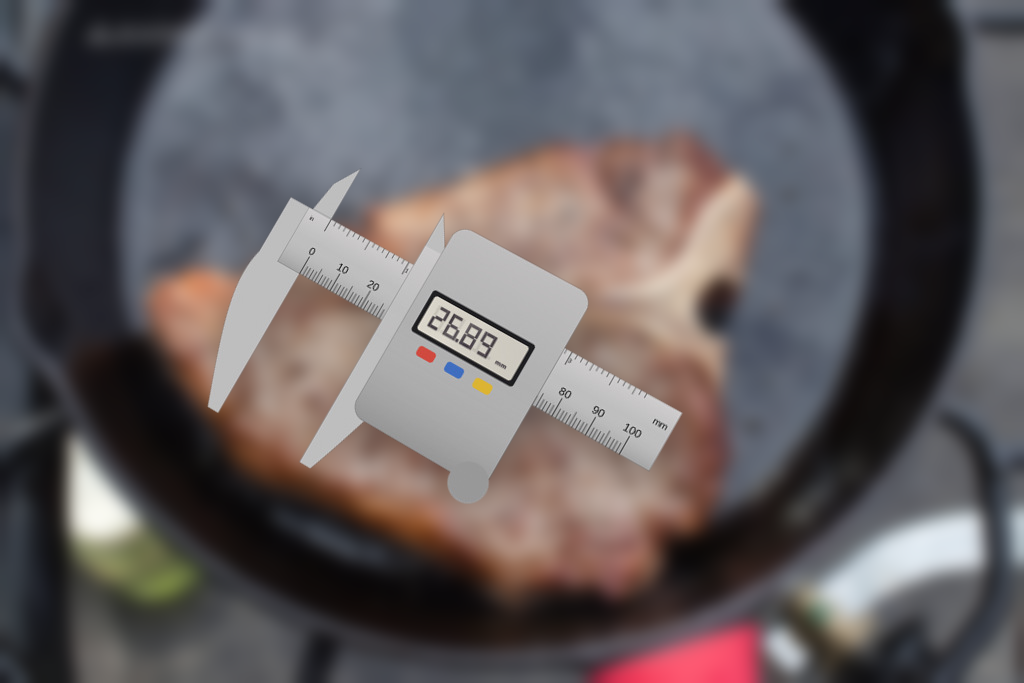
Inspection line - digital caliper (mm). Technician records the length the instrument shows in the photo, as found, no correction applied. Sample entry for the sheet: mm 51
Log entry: mm 26.89
